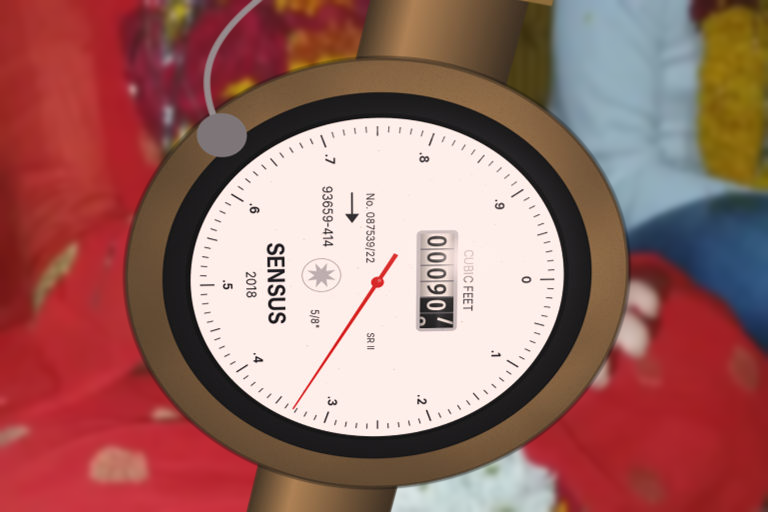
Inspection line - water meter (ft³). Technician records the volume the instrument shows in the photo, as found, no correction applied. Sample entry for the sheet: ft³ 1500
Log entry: ft³ 907.33
